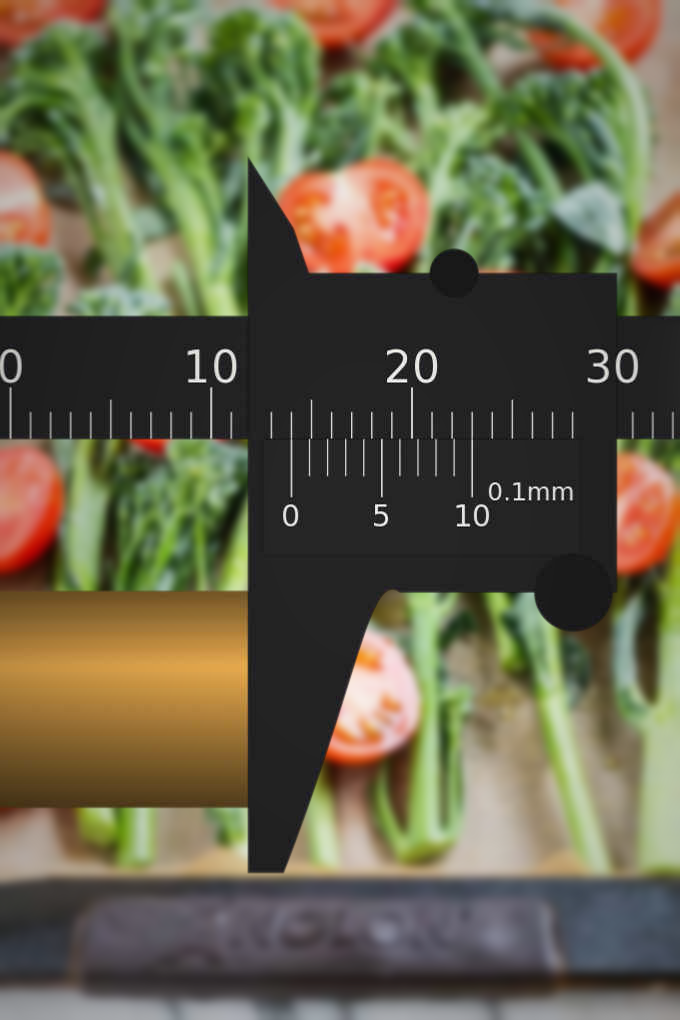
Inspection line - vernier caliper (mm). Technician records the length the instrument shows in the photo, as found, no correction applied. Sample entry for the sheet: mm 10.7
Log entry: mm 14.0
